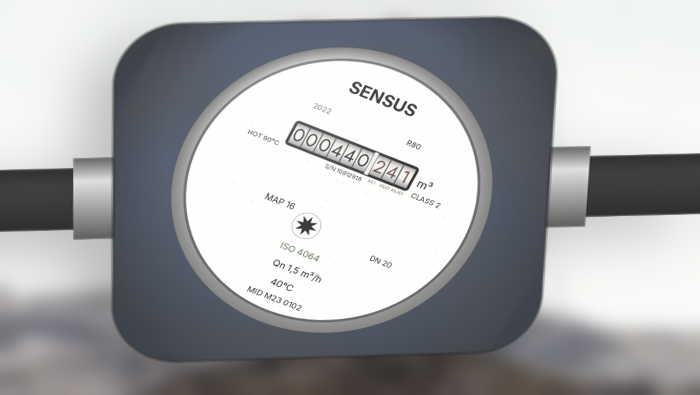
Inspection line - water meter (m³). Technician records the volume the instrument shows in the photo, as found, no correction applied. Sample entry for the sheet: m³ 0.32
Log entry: m³ 440.241
